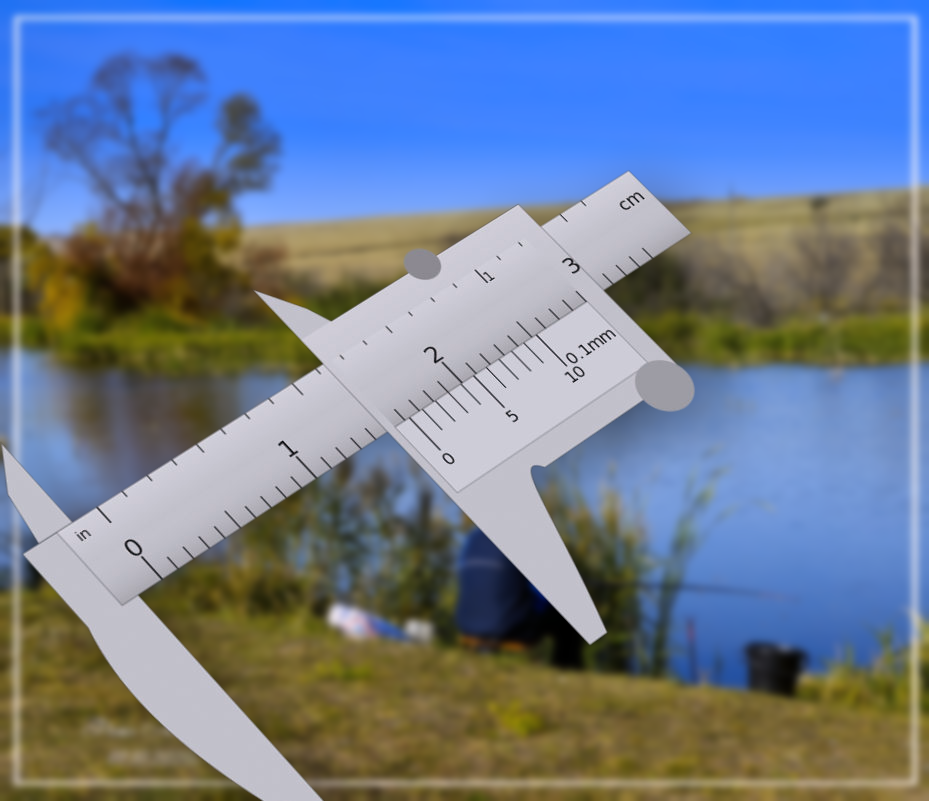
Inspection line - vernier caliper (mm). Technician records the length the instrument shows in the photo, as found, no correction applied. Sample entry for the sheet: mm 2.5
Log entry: mm 16.3
